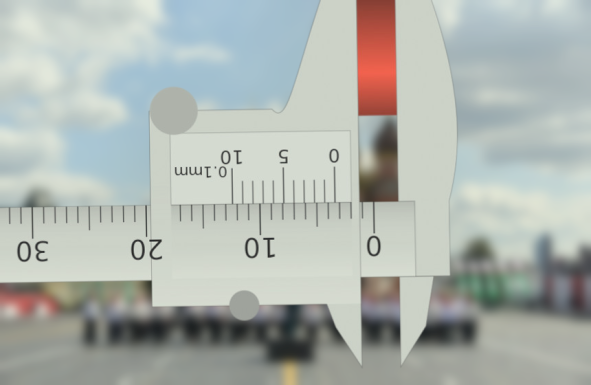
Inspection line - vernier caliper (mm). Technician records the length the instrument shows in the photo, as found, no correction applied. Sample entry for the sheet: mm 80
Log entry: mm 3.4
